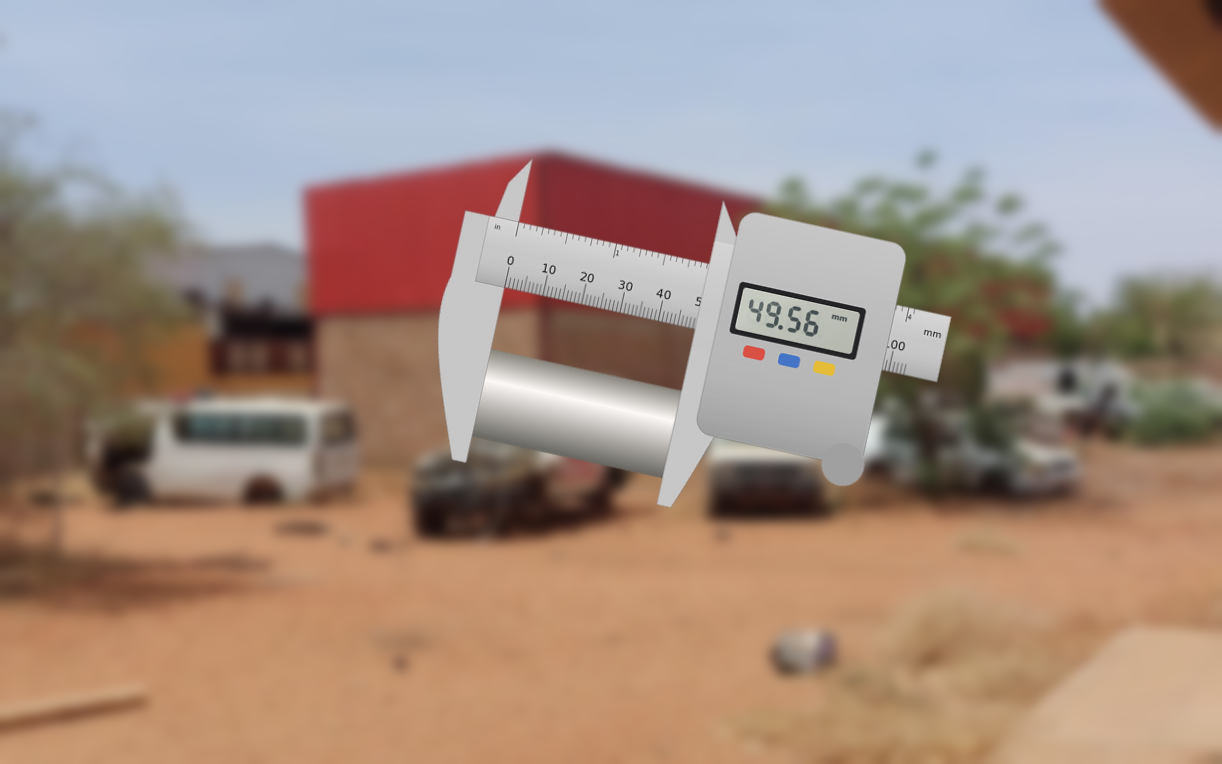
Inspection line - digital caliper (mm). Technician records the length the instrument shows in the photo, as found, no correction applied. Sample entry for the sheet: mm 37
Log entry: mm 49.56
